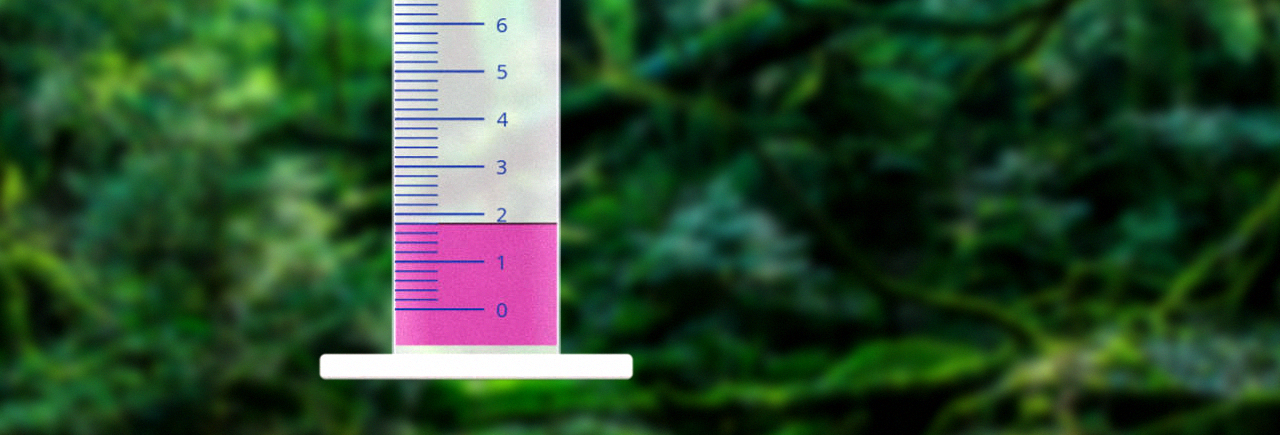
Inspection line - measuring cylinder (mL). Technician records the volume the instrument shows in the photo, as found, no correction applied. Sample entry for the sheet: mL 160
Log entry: mL 1.8
